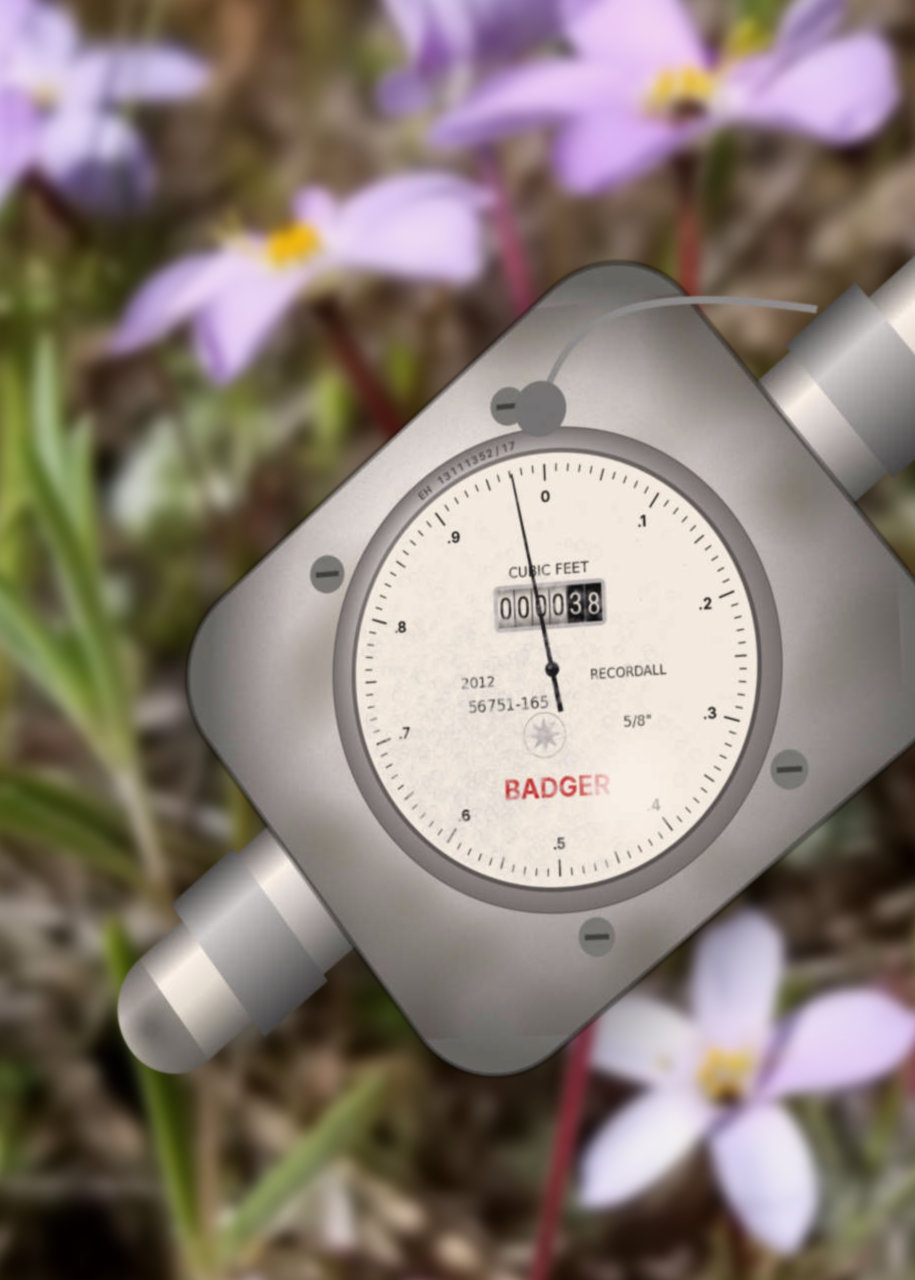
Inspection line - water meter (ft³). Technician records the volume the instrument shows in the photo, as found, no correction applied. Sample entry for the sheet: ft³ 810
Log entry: ft³ 37.97
